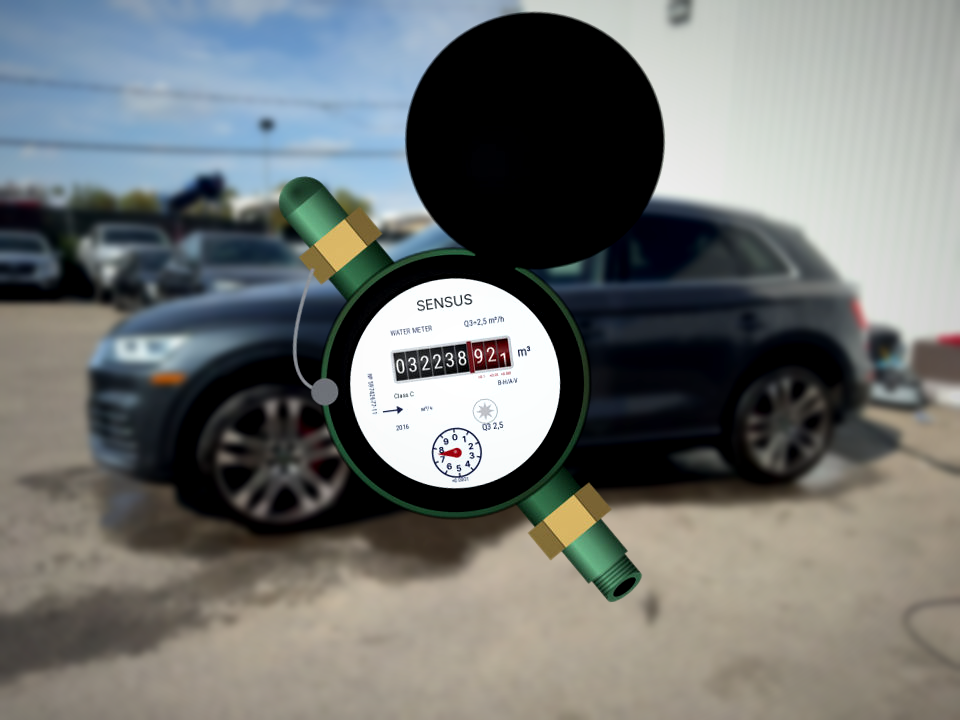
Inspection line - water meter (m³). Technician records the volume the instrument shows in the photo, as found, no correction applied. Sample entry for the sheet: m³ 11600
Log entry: m³ 32238.9207
